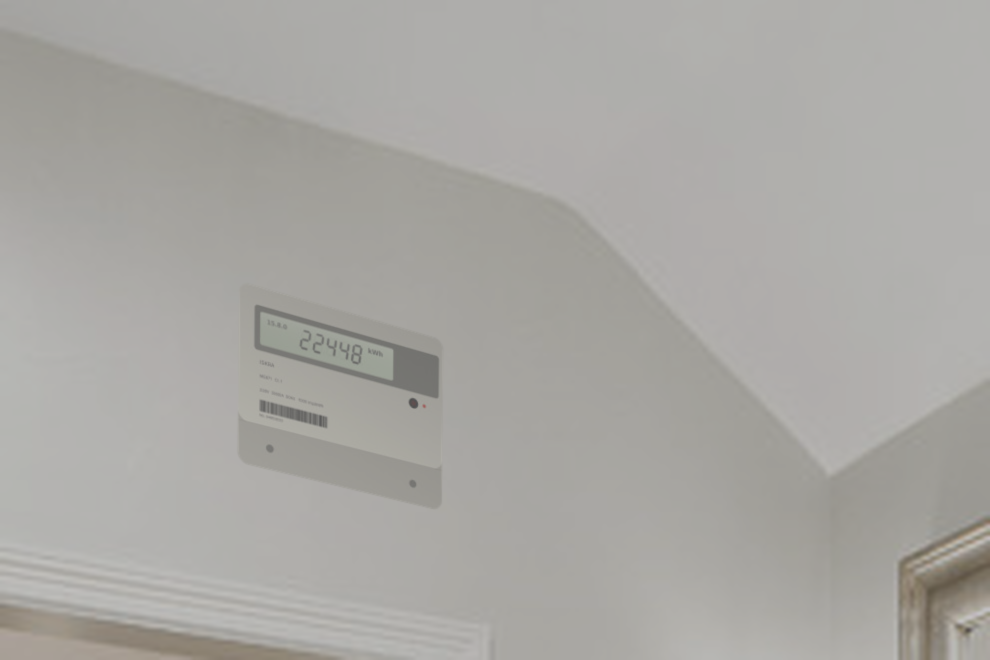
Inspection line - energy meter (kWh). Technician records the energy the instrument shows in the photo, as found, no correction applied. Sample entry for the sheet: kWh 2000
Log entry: kWh 22448
